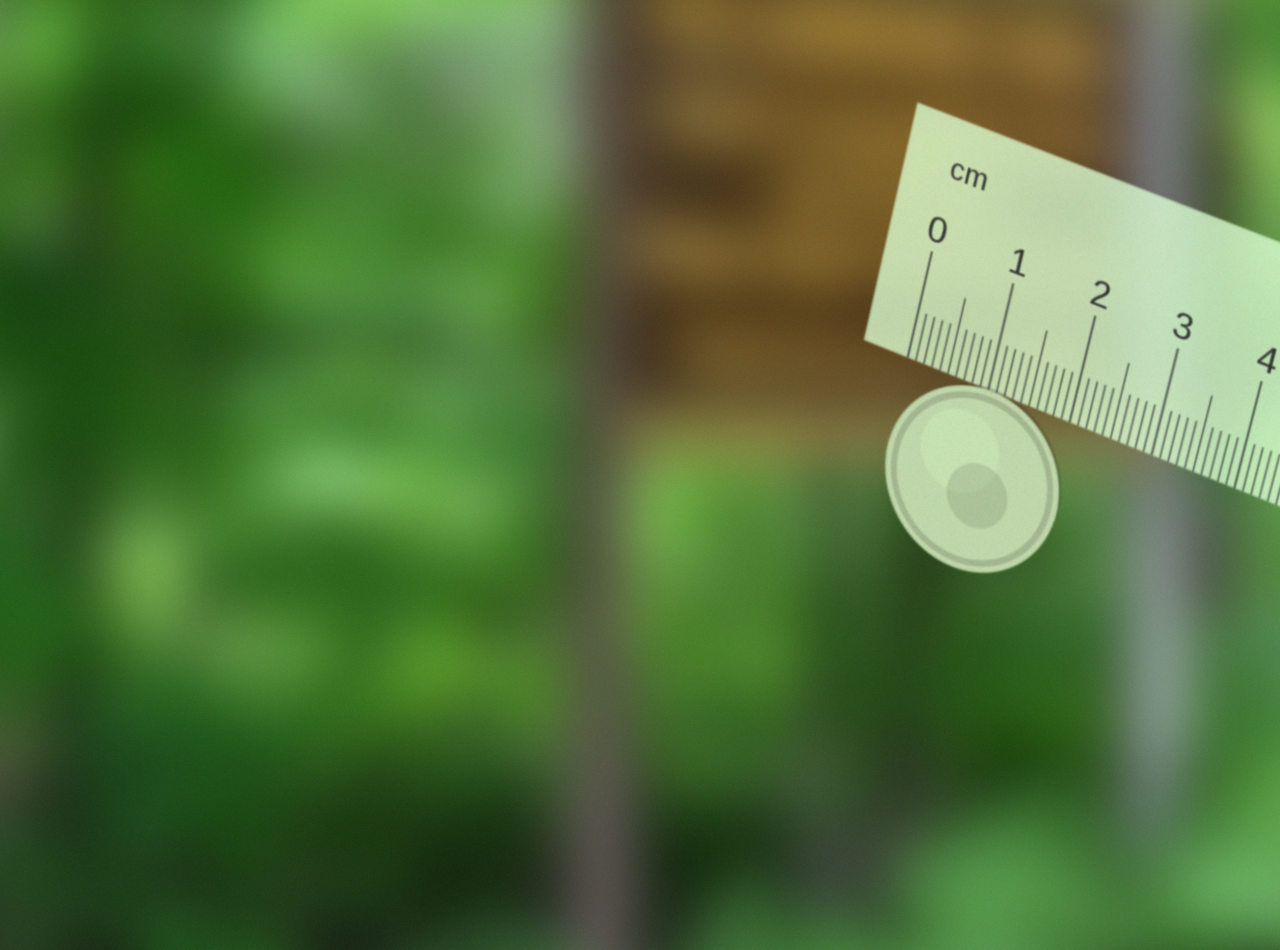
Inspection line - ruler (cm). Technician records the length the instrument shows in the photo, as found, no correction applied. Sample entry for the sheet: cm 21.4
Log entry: cm 2.1
